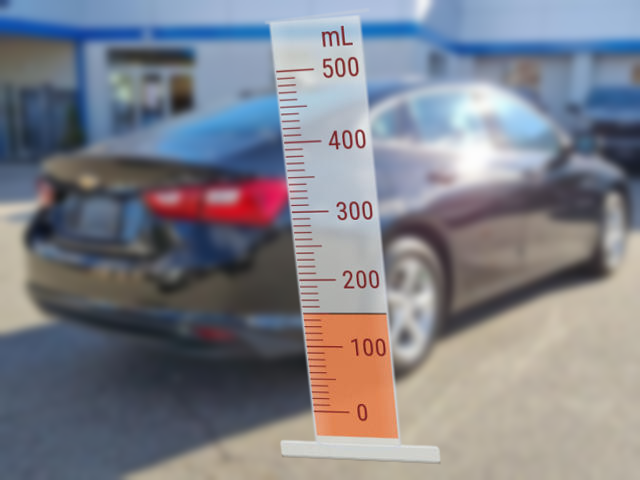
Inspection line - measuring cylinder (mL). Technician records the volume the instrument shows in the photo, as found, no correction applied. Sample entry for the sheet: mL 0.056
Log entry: mL 150
